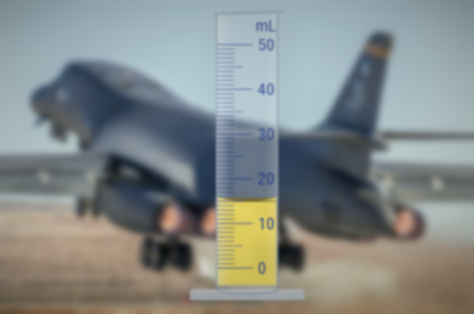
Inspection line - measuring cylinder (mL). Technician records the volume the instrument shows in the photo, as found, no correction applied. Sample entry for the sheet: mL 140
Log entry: mL 15
